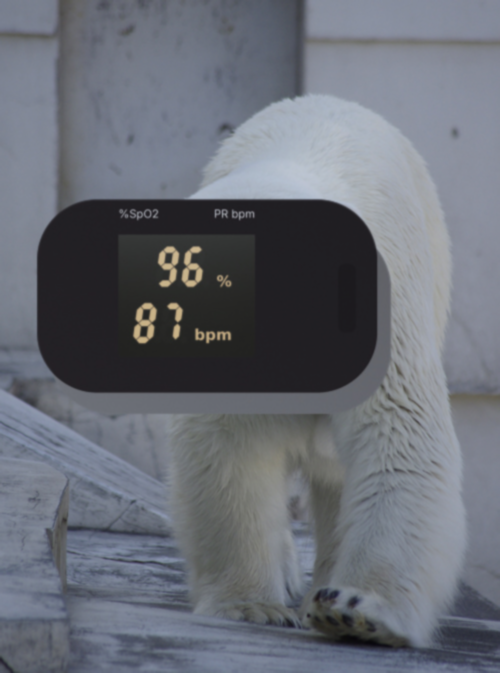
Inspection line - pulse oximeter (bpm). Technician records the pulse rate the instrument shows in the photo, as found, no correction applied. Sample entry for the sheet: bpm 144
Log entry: bpm 87
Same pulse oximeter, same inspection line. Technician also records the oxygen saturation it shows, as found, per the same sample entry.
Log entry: % 96
